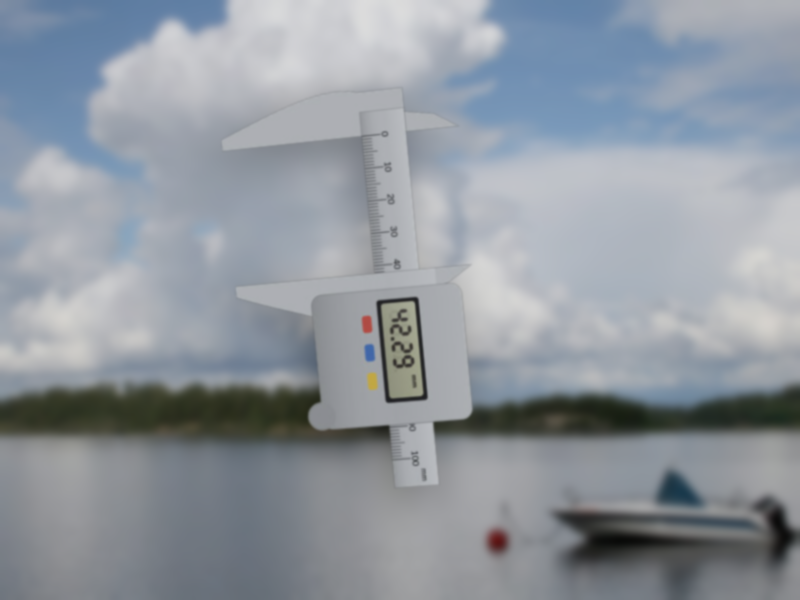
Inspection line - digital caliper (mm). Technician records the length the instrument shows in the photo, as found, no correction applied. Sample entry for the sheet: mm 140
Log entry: mm 42.29
